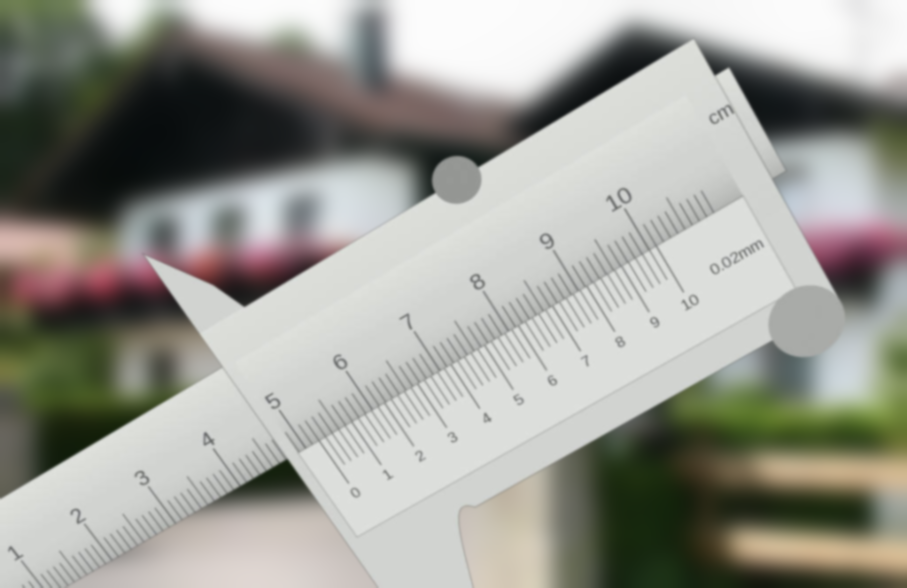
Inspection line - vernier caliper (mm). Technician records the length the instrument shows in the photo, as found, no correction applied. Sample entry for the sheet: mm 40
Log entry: mm 52.0
